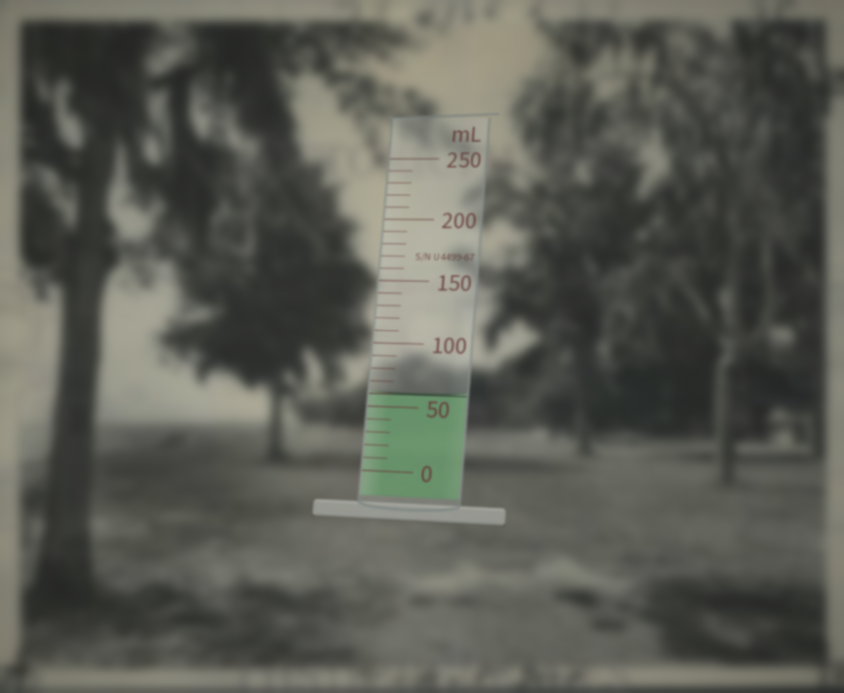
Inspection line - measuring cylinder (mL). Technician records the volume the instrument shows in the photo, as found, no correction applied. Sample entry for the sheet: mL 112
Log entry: mL 60
